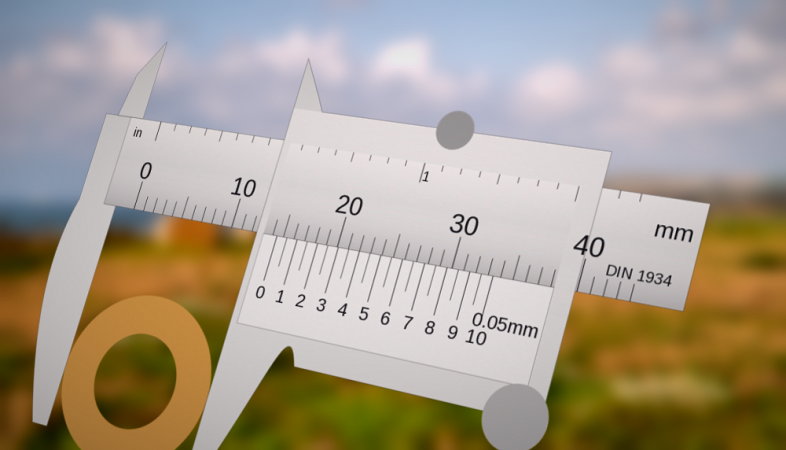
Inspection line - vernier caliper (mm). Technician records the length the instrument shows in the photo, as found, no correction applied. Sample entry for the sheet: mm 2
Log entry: mm 14.4
